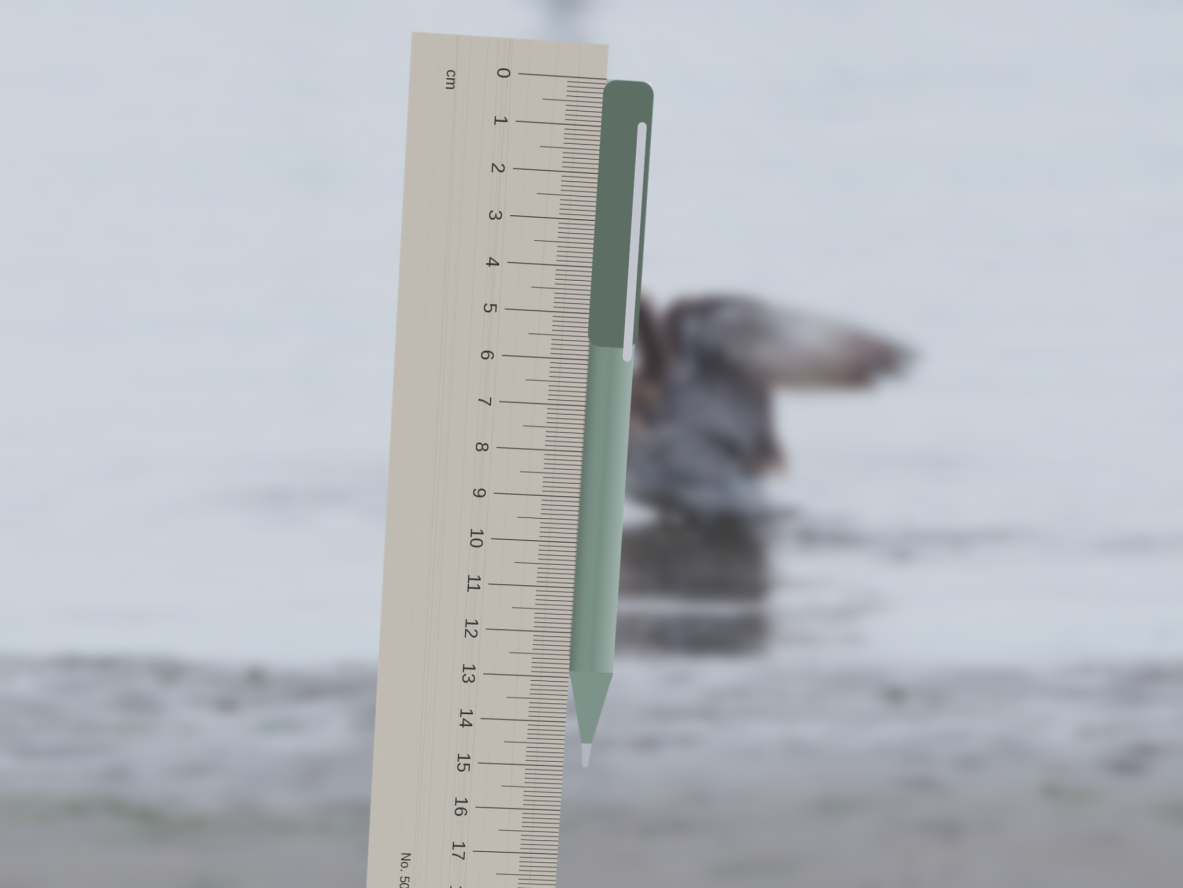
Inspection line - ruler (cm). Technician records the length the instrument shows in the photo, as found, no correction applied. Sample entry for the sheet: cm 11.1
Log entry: cm 15
